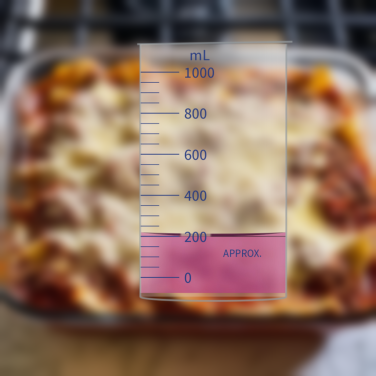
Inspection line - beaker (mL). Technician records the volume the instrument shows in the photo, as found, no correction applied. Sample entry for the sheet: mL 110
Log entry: mL 200
